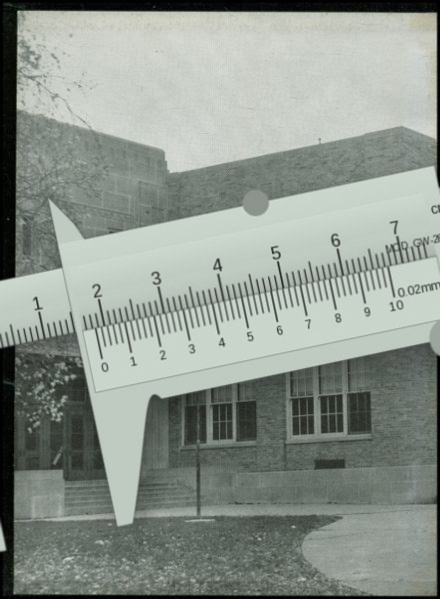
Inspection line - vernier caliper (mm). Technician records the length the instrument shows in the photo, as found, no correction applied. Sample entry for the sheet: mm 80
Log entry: mm 18.5
